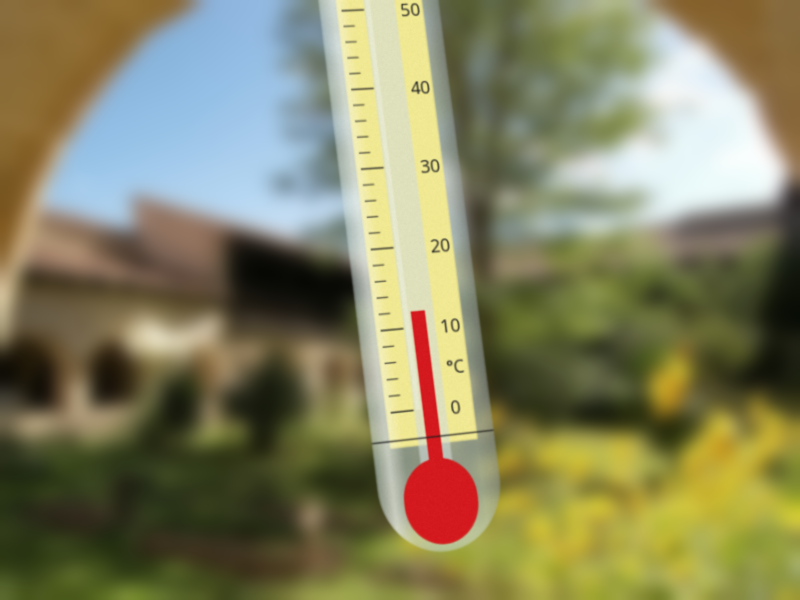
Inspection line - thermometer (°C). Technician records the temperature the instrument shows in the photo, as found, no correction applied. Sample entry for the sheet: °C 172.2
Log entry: °C 12
